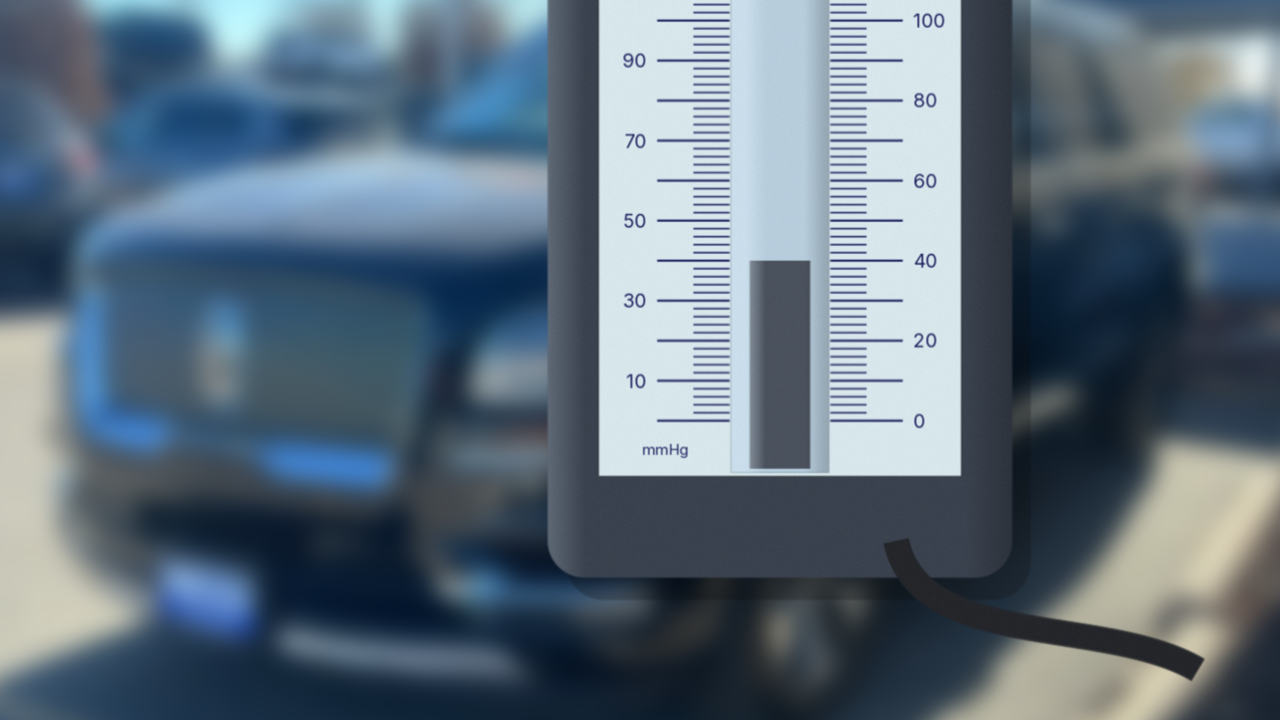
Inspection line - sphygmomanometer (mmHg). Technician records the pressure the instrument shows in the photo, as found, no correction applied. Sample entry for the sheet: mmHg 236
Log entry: mmHg 40
